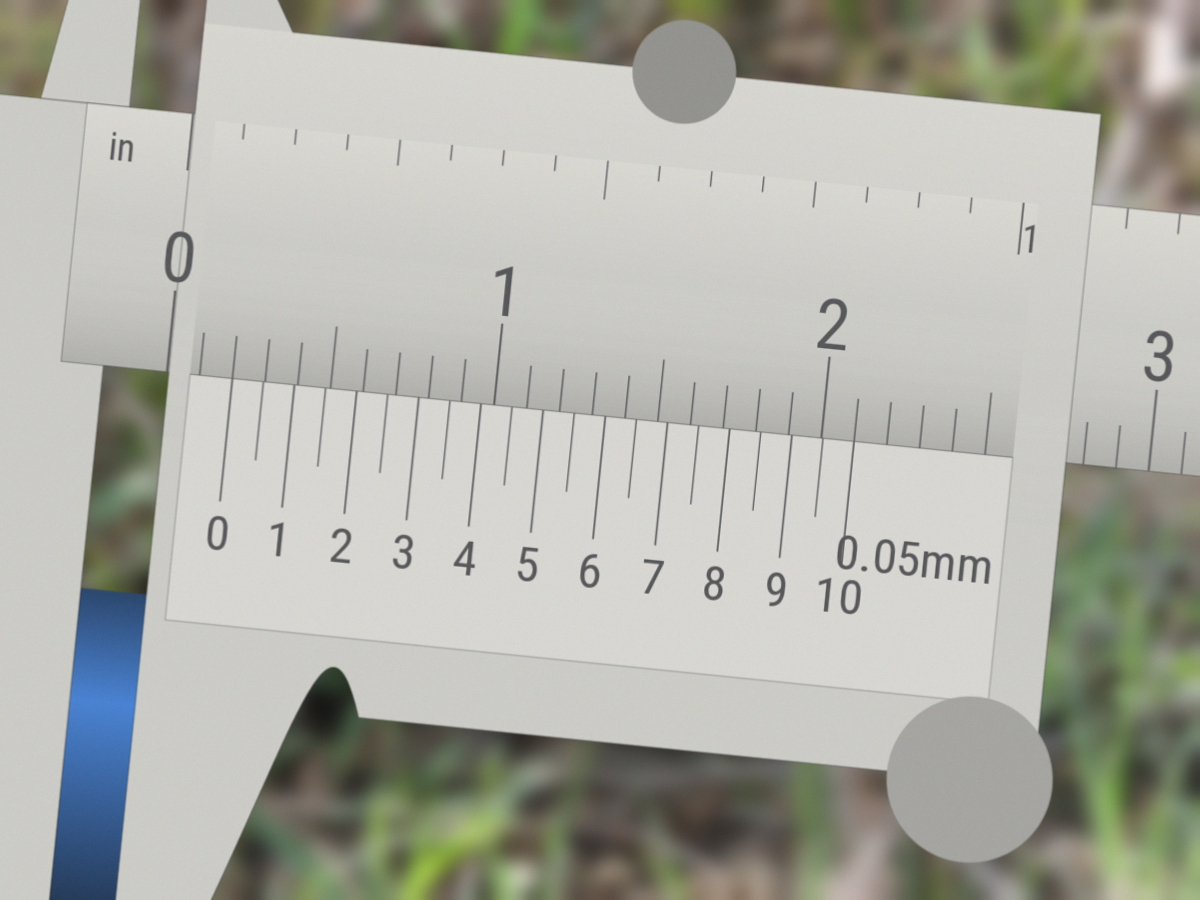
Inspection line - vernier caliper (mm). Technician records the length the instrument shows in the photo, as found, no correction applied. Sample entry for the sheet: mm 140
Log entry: mm 2.00
